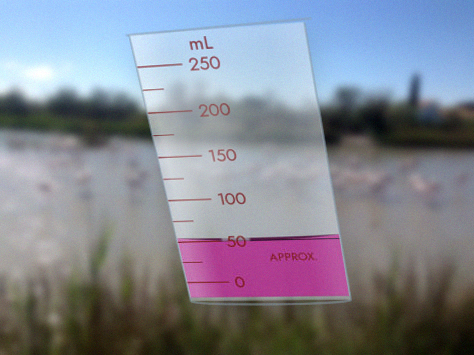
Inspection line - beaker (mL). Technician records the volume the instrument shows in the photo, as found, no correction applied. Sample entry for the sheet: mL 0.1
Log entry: mL 50
